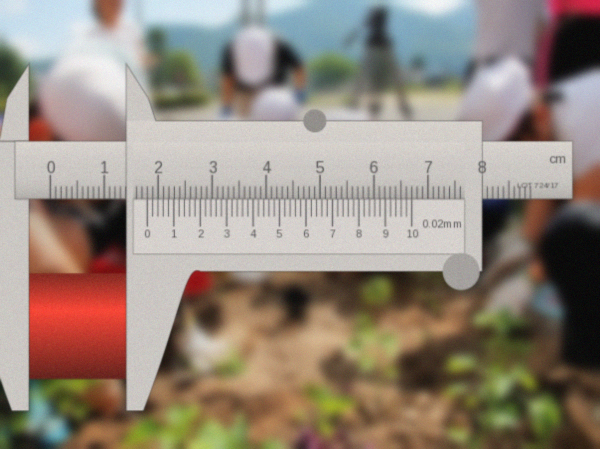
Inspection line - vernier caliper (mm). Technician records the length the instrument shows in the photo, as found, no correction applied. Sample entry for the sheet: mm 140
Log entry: mm 18.0
